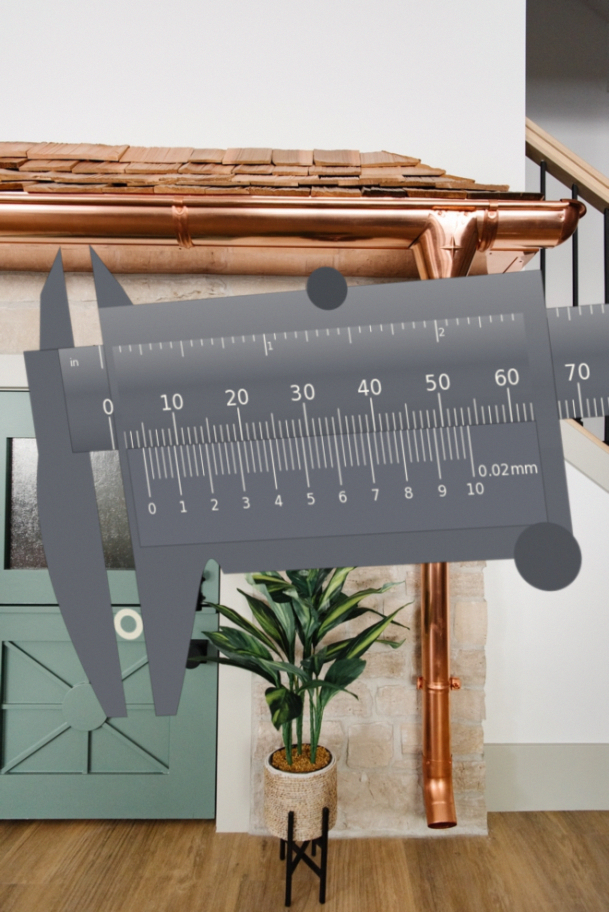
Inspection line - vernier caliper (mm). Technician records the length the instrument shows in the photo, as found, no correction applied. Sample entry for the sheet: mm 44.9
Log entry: mm 4.6
